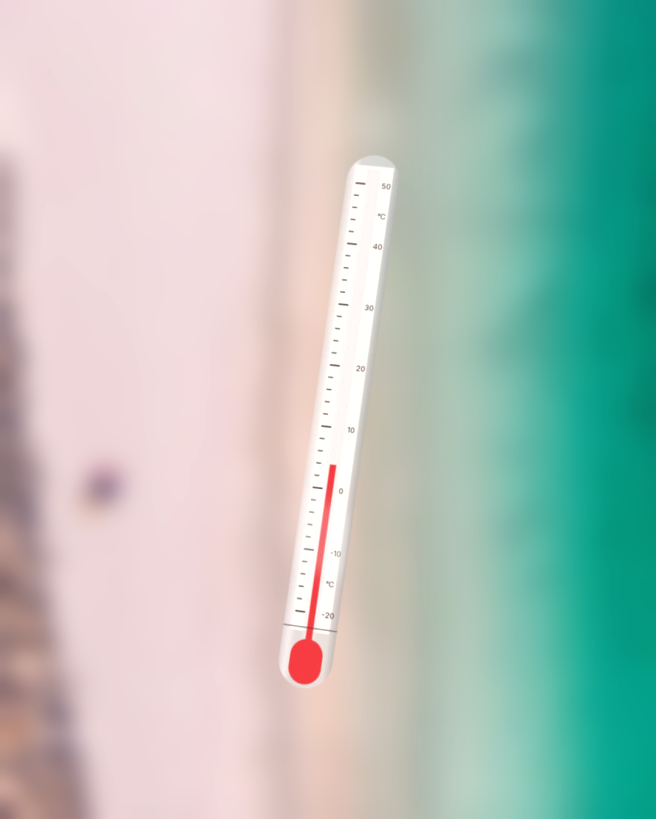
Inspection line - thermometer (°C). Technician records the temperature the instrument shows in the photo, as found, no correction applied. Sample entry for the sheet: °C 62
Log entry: °C 4
